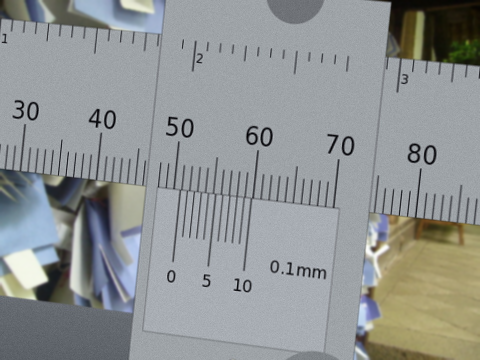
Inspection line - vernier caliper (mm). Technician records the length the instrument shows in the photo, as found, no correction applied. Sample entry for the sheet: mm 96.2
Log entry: mm 50.8
